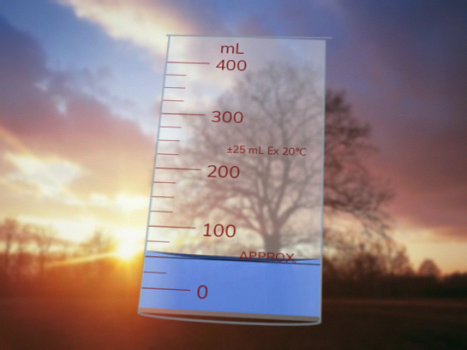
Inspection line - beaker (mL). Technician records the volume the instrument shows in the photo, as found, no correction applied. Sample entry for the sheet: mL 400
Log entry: mL 50
